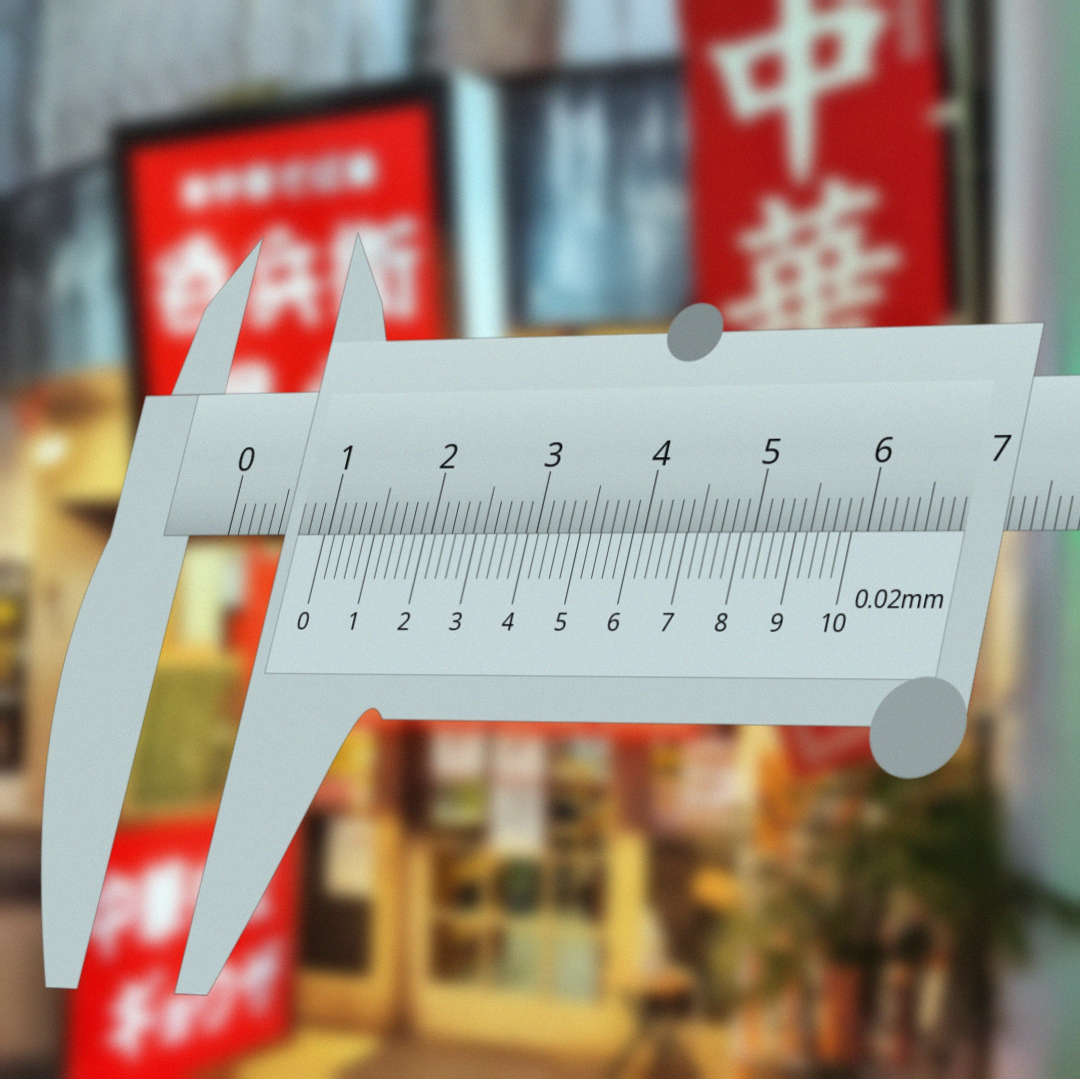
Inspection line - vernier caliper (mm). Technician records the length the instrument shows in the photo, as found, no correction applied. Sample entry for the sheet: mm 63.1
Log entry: mm 9.6
